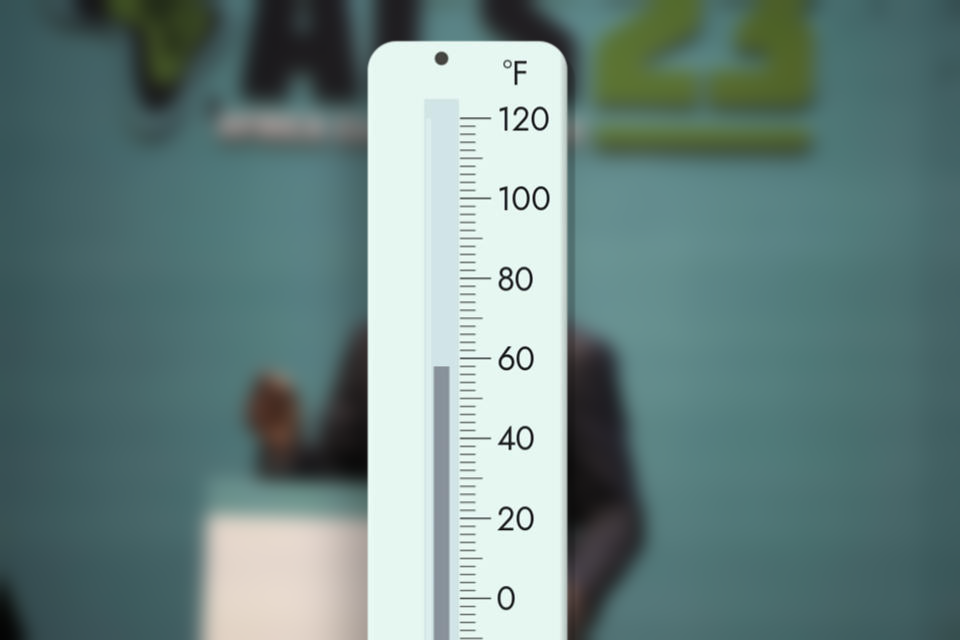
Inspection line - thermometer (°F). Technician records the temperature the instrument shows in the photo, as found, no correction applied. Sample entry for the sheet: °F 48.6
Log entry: °F 58
